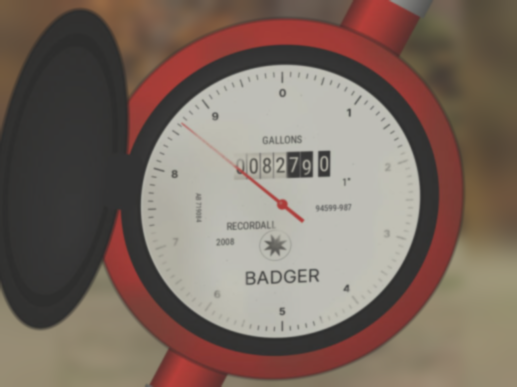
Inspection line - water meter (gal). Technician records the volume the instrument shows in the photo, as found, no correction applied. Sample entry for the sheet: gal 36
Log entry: gal 82788.6
